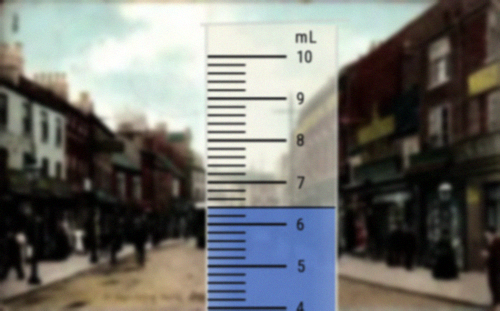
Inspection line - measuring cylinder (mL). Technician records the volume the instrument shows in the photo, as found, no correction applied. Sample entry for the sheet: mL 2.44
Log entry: mL 6.4
